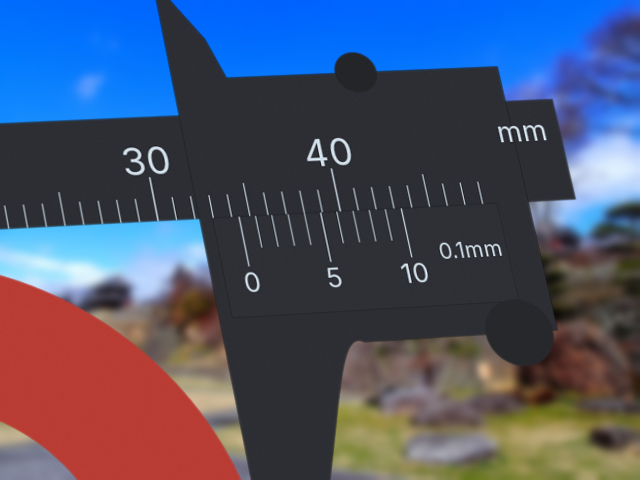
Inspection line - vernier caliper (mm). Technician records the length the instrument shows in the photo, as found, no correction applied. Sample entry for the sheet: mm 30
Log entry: mm 34.4
